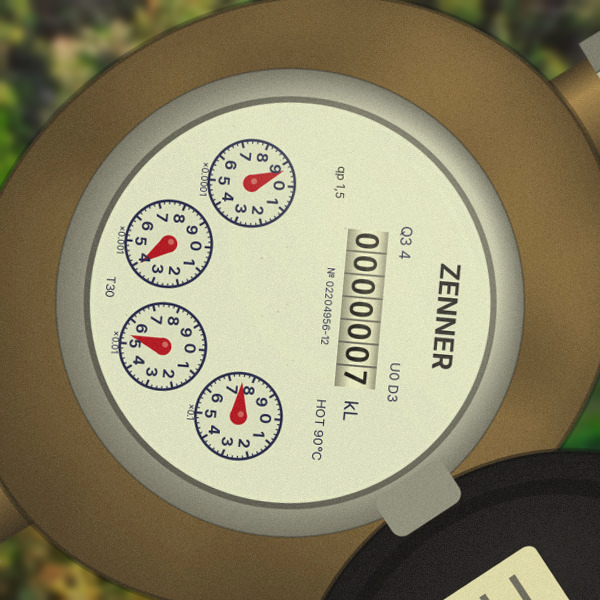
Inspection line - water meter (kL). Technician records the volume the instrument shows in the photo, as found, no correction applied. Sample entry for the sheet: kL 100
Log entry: kL 7.7539
